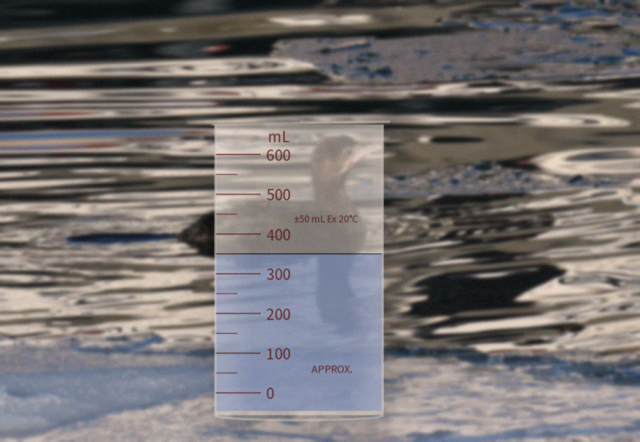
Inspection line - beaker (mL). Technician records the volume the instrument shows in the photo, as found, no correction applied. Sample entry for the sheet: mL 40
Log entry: mL 350
